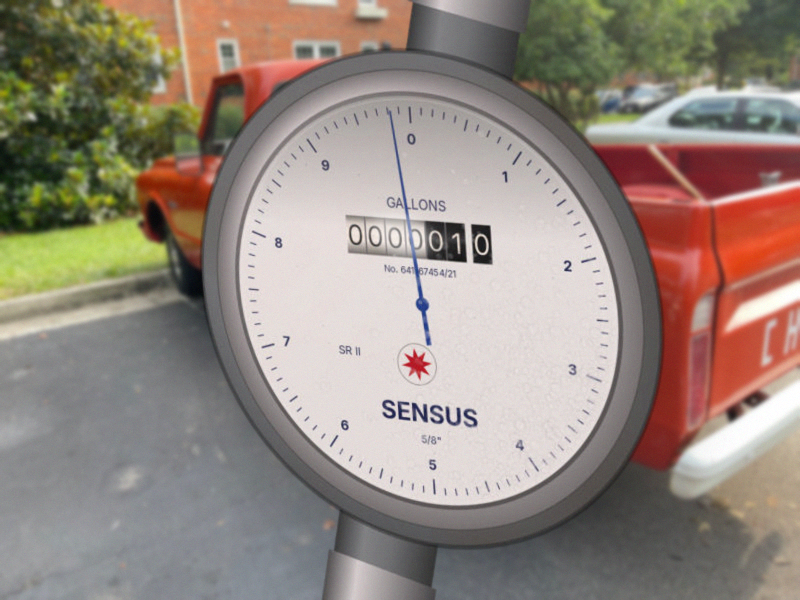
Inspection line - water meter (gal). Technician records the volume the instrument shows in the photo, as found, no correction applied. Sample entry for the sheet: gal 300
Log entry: gal 9.8
